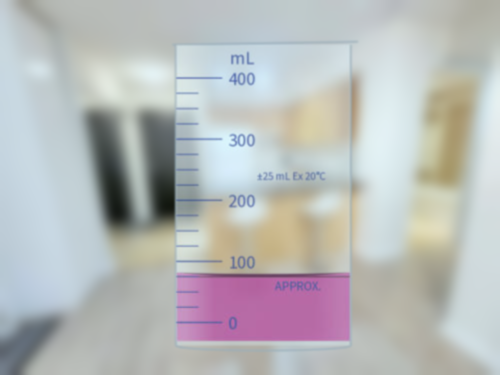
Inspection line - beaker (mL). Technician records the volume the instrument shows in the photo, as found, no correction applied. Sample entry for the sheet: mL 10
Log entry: mL 75
